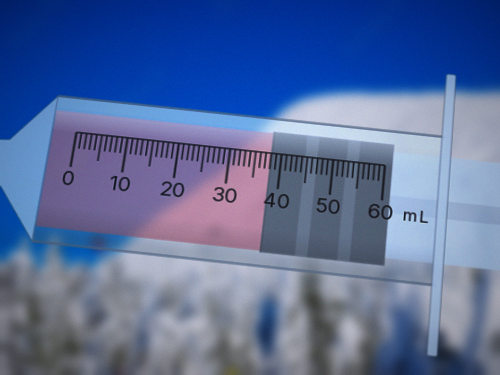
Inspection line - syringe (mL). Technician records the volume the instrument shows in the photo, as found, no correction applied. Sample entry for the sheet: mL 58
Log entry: mL 38
